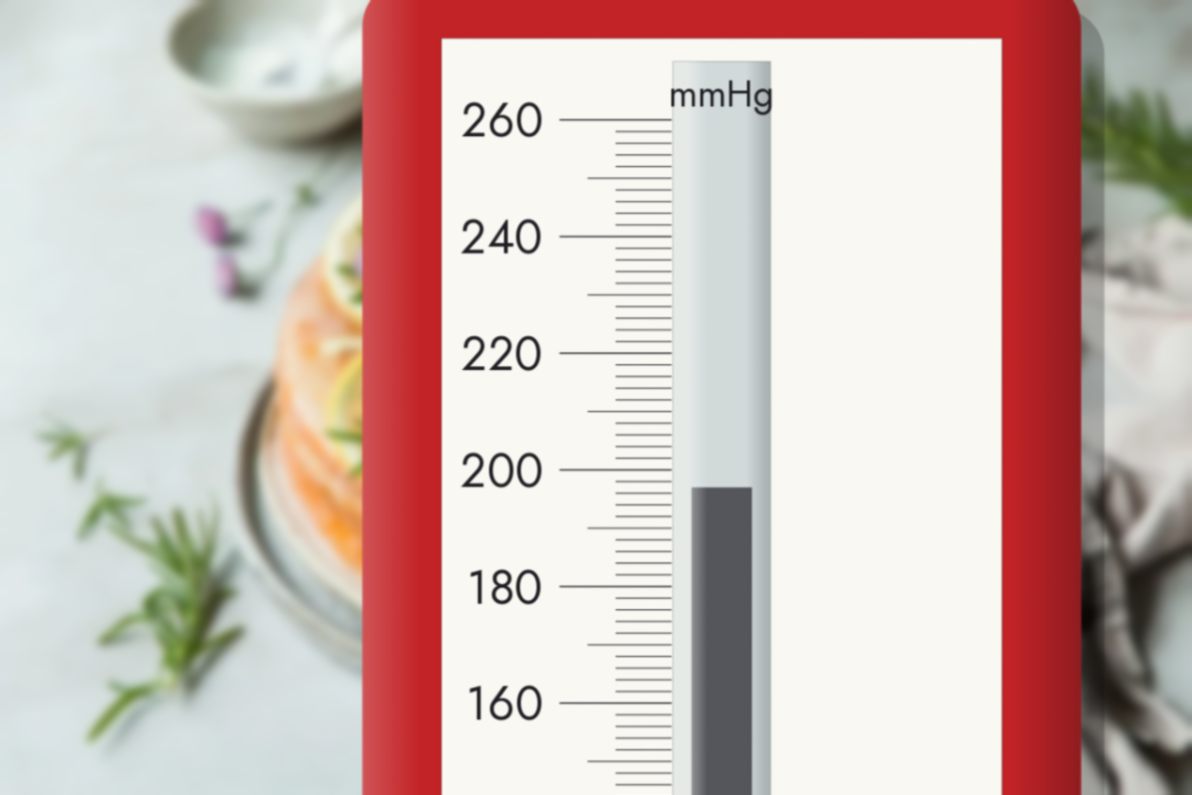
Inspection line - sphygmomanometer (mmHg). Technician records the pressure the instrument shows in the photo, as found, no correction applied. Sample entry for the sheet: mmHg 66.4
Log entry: mmHg 197
